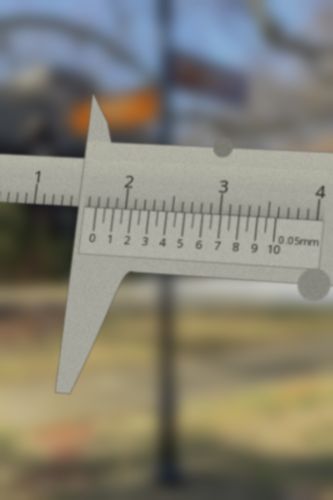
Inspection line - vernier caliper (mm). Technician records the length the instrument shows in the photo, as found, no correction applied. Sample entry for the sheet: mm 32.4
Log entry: mm 16.8
